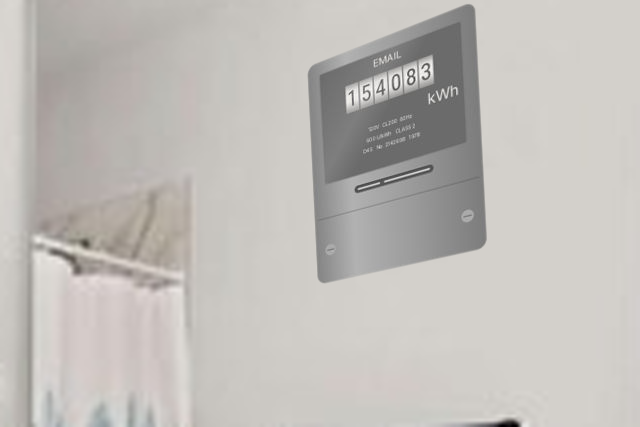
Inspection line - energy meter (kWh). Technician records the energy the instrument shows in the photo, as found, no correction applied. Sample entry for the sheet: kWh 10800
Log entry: kWh 154083
